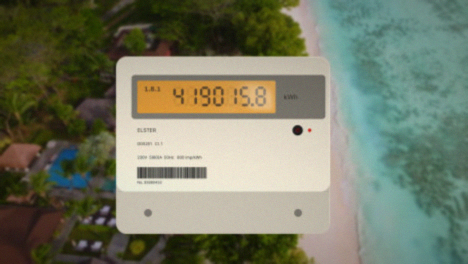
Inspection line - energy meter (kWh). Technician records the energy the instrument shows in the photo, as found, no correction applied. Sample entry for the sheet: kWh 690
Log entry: kWh 419015.8
